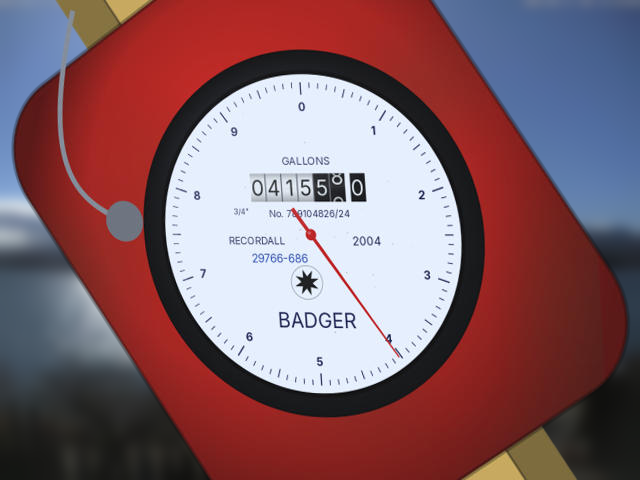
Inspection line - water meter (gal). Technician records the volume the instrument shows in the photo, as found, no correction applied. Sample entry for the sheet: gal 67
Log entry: gal 415584.0
